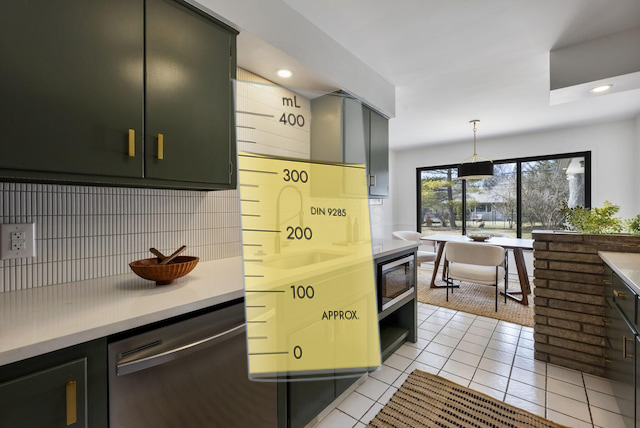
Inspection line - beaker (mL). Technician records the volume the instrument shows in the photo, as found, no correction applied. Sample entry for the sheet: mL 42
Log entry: mL 325
